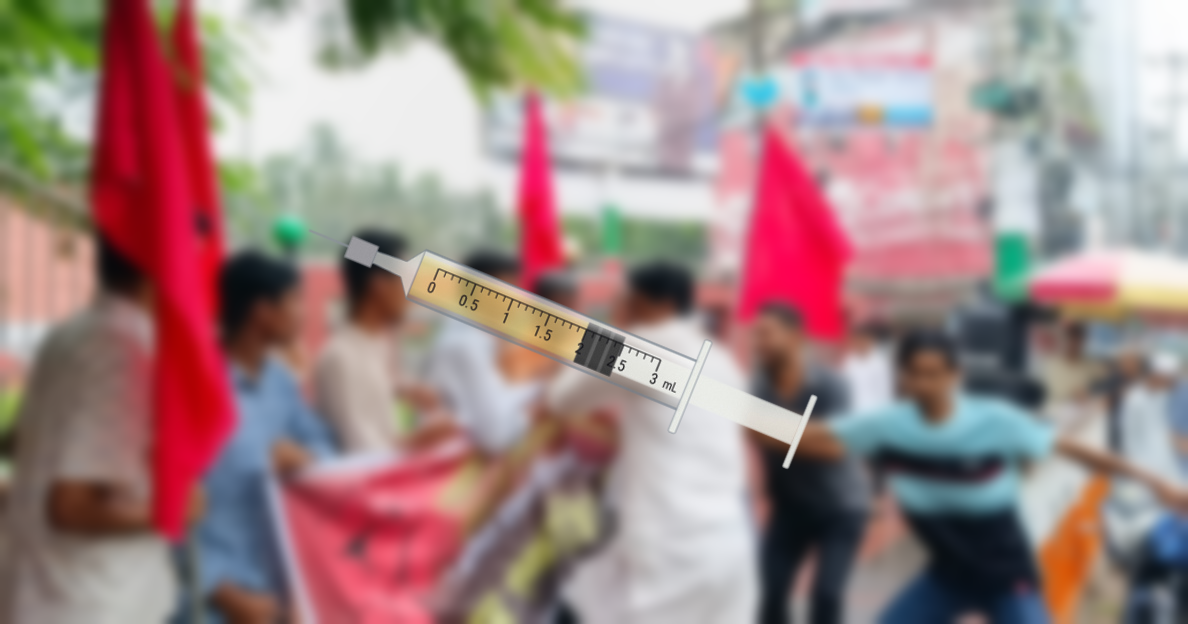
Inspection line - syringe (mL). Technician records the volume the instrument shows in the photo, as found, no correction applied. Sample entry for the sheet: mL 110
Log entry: mL 2
